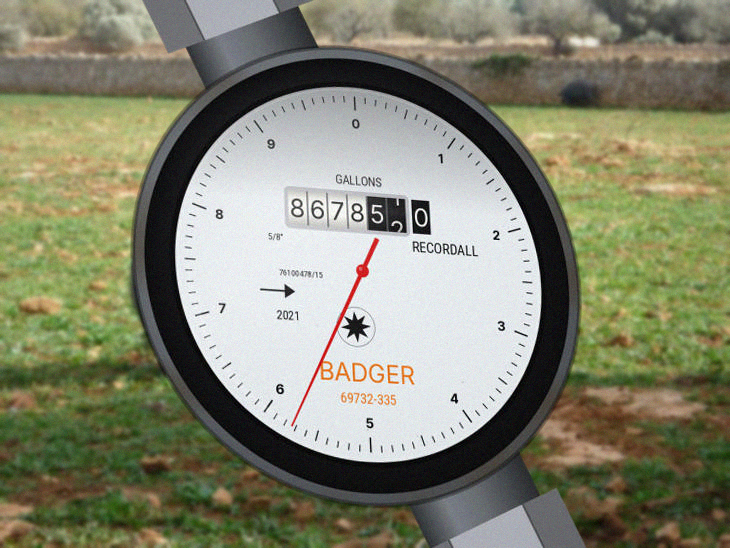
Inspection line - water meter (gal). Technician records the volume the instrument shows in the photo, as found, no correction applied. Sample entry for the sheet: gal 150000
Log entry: gal 8678515.7
